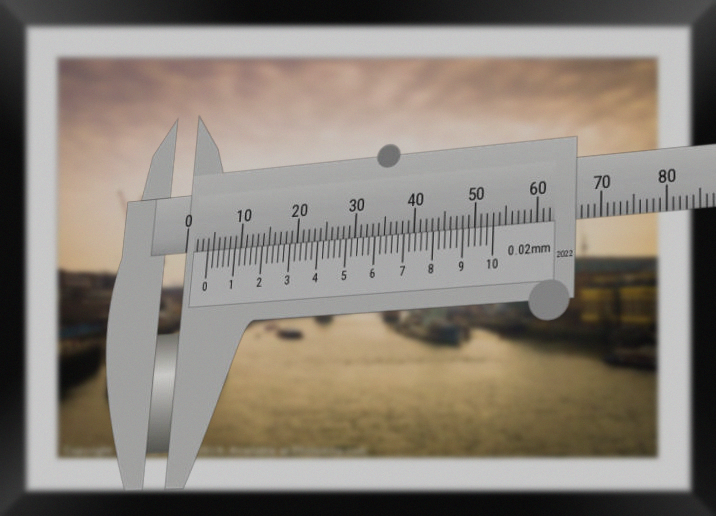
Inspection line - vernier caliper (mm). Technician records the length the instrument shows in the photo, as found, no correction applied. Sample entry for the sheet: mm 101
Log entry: mm 4.0
